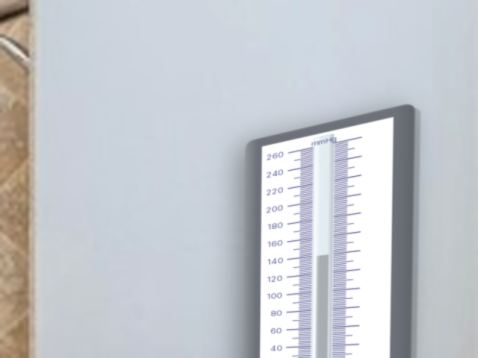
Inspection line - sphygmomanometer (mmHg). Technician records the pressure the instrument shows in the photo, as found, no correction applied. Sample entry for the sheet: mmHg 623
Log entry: mmHg 140
